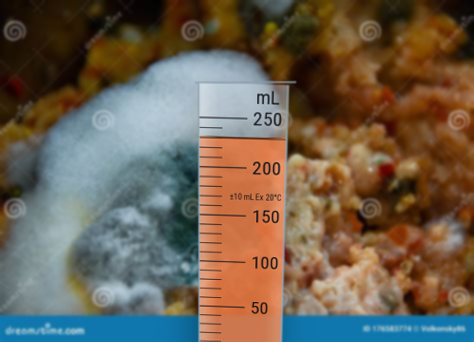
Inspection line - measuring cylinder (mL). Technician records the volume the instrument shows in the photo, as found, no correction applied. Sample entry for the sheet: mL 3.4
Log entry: mL 230
